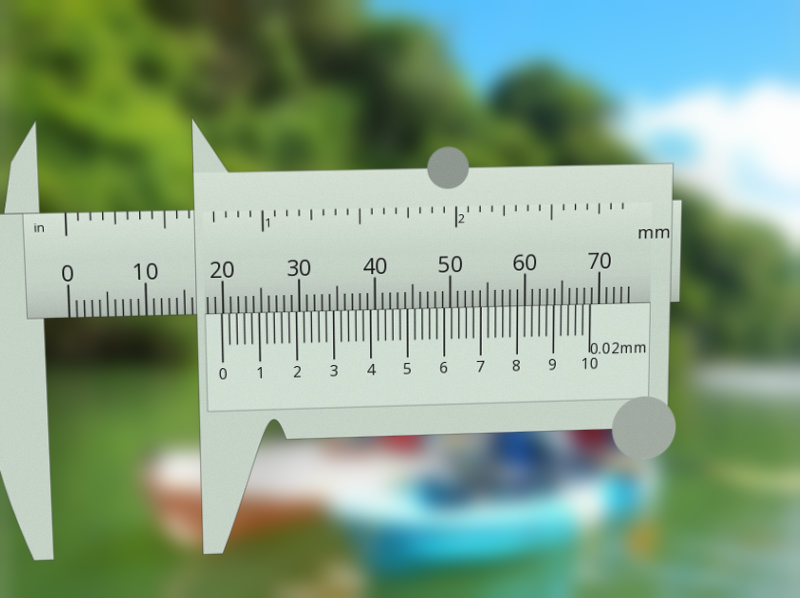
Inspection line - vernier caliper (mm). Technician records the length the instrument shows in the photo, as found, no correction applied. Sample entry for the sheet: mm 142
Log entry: mm 19.8
